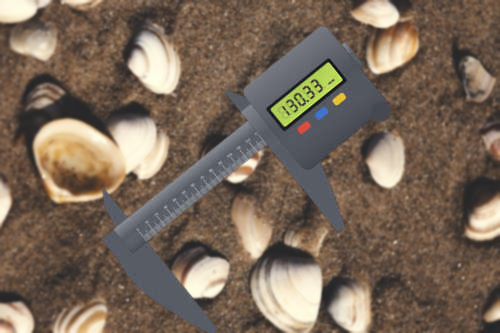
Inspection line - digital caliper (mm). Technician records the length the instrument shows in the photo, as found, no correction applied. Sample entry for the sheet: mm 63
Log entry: mm 130.33
